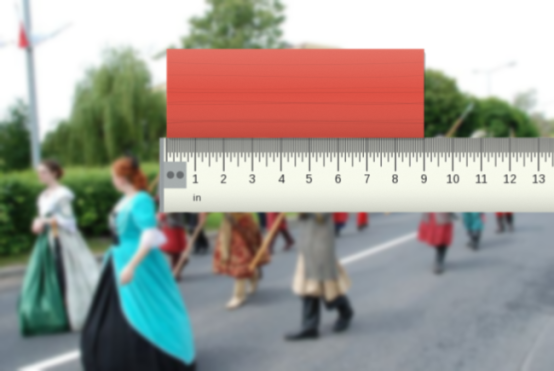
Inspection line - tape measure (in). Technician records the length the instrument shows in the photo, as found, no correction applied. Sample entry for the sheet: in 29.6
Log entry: in 9
